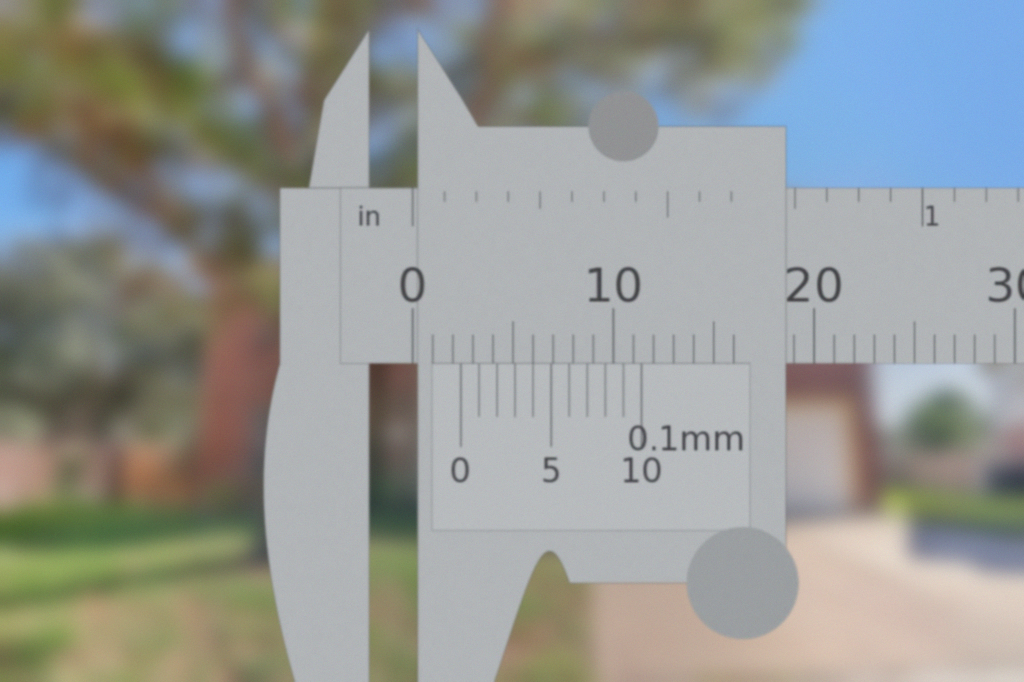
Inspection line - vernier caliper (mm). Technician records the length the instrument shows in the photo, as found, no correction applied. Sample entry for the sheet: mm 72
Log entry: mm 2.4
